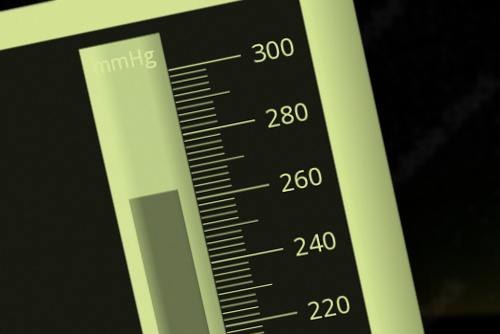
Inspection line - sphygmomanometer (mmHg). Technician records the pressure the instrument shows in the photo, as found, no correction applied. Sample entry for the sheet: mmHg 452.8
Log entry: mmHg 264
